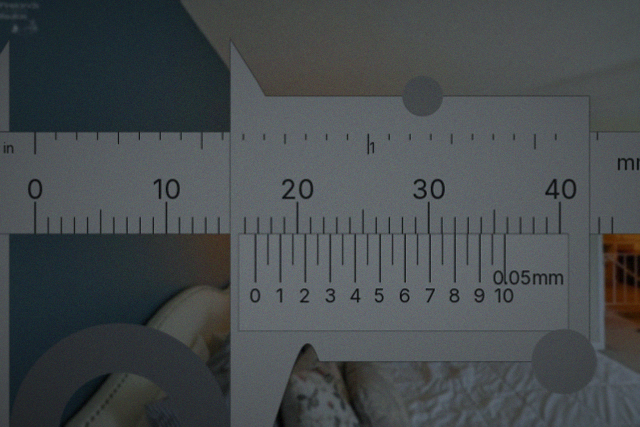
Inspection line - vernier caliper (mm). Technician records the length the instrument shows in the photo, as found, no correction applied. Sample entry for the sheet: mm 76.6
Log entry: mm 16.8
